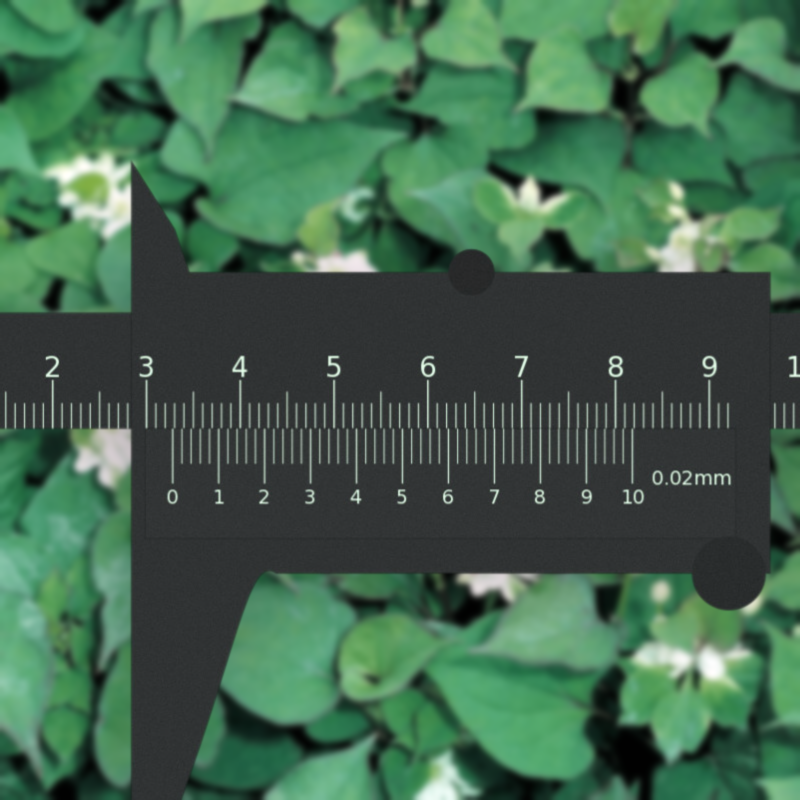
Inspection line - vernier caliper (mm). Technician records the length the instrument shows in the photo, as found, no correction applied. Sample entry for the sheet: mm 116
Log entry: mm 32.8
